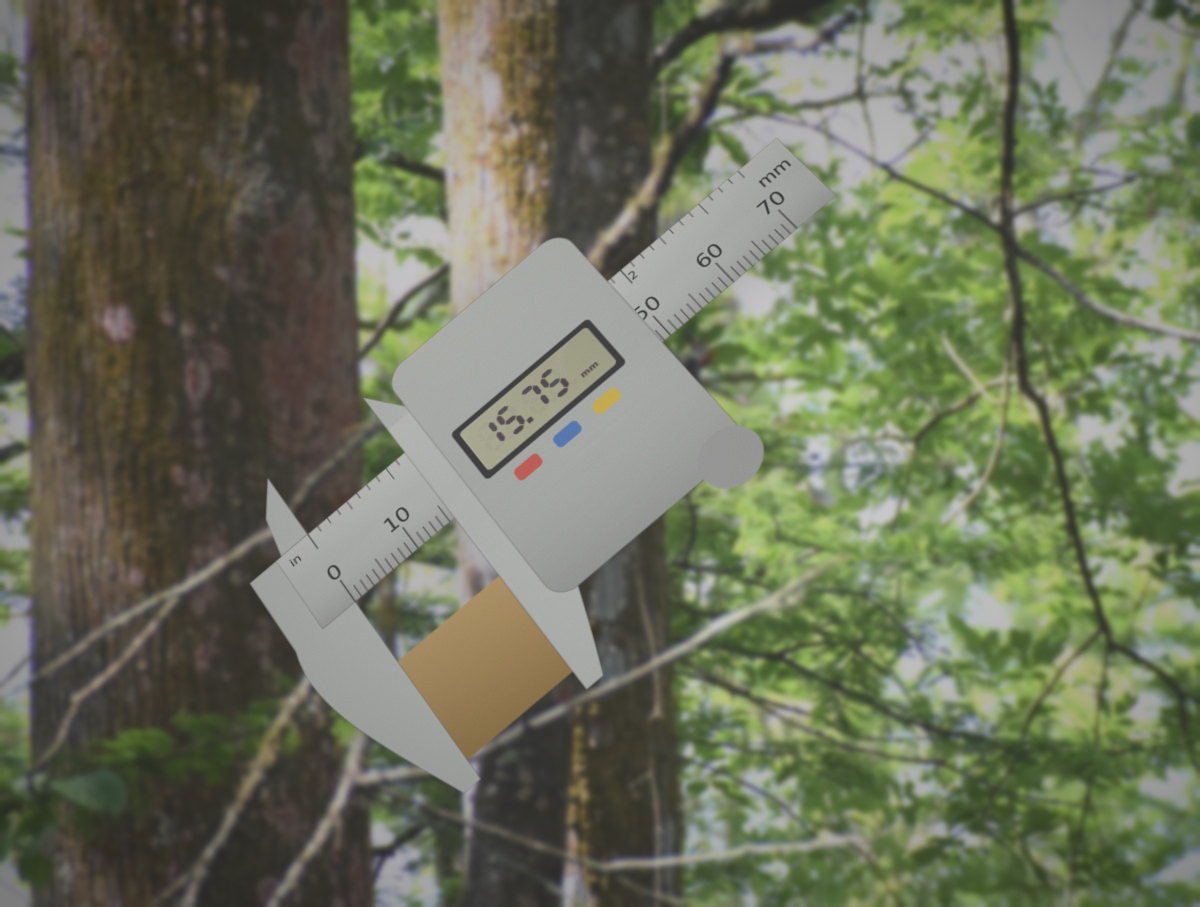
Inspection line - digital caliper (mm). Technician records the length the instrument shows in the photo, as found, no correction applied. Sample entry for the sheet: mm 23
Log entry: mm 15.75
